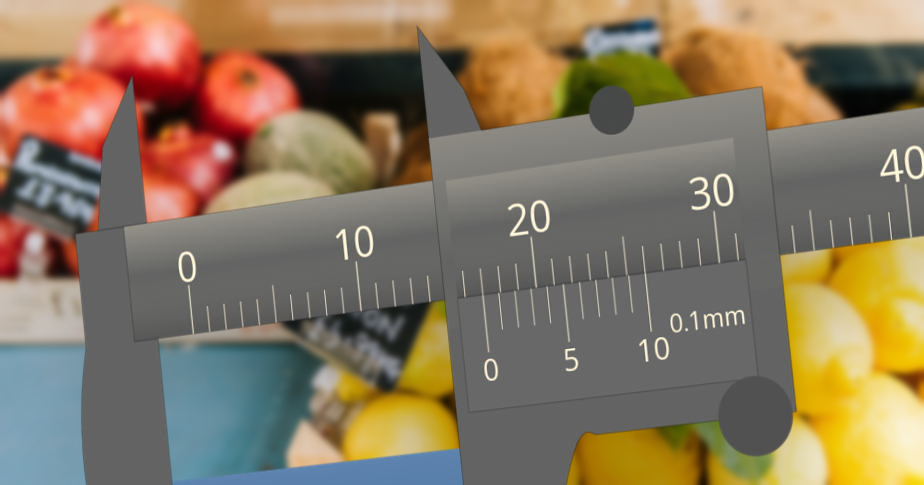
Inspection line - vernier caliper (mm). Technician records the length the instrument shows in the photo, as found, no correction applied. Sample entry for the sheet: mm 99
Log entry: mm 17.0
